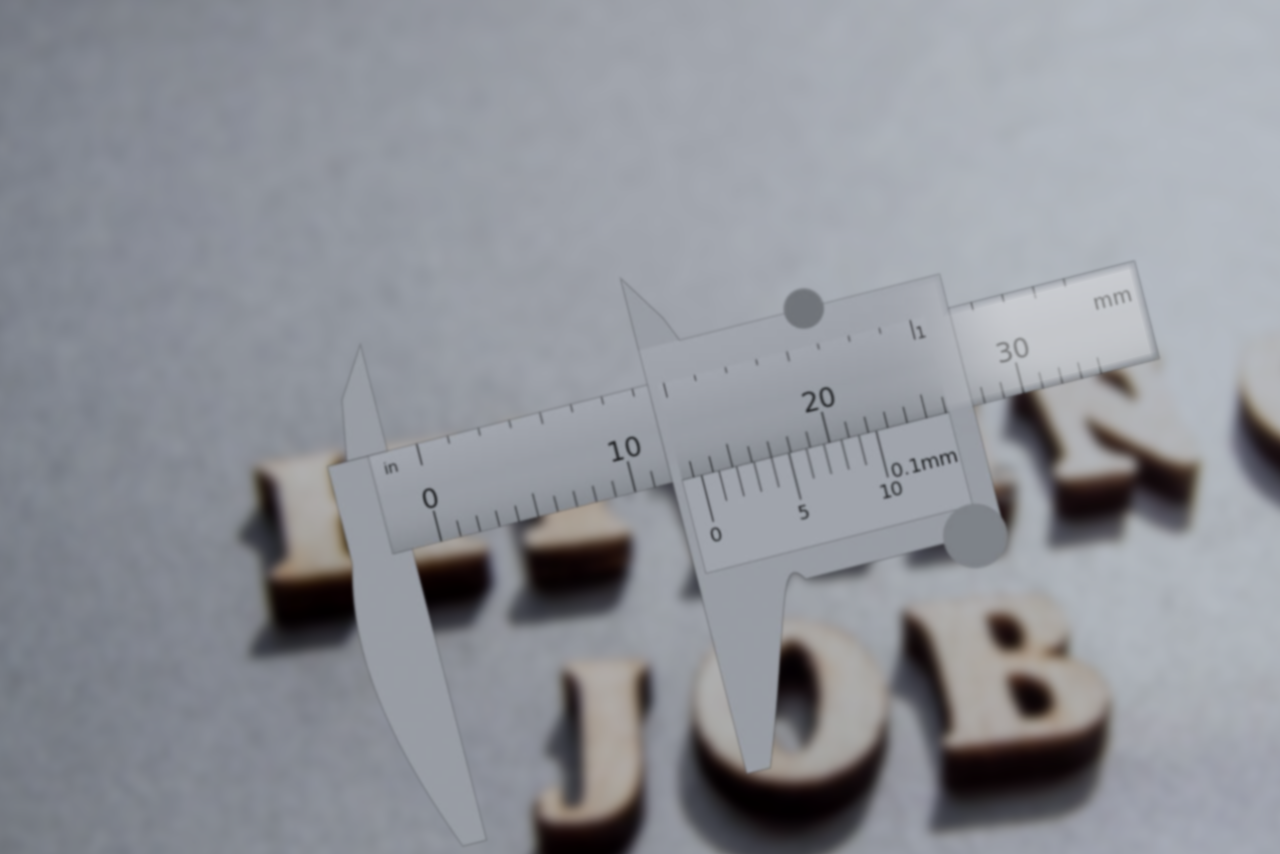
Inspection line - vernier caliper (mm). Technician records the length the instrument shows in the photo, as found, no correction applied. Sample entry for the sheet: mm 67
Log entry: mm 13.4
